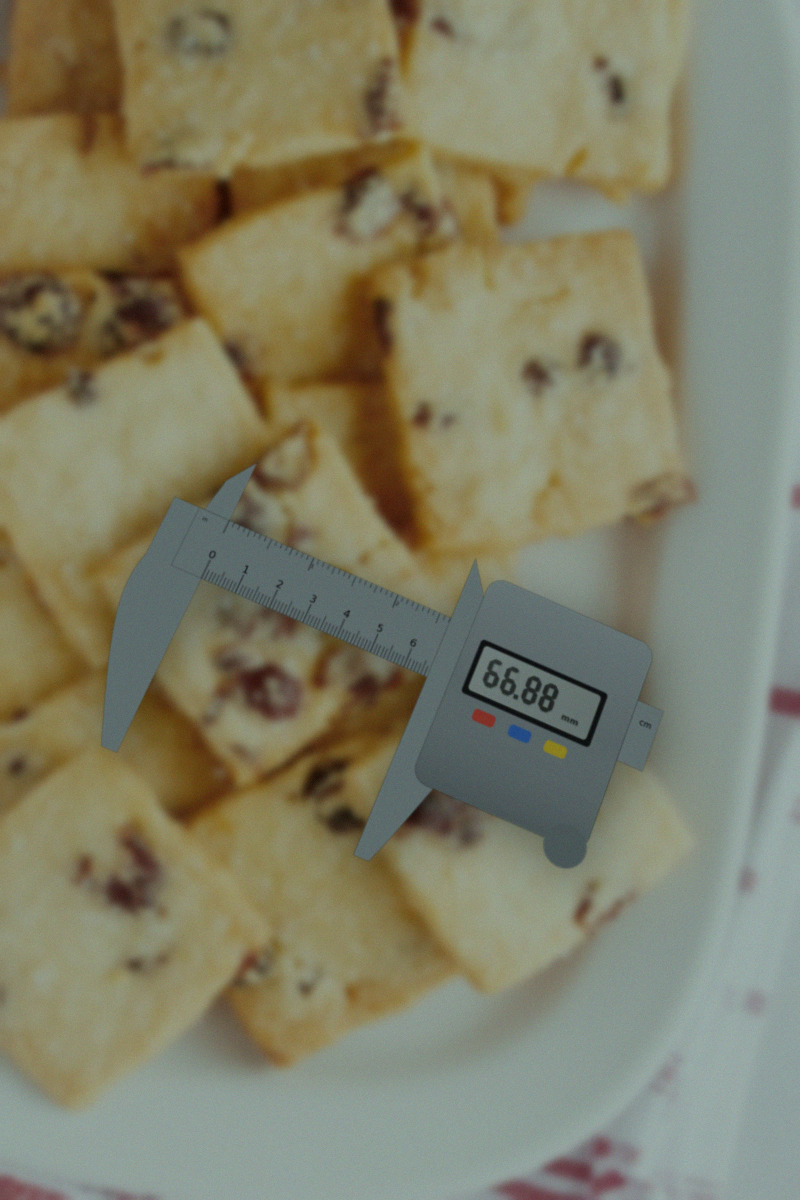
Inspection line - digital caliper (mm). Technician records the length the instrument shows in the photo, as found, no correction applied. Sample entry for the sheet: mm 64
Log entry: mm 66.88
